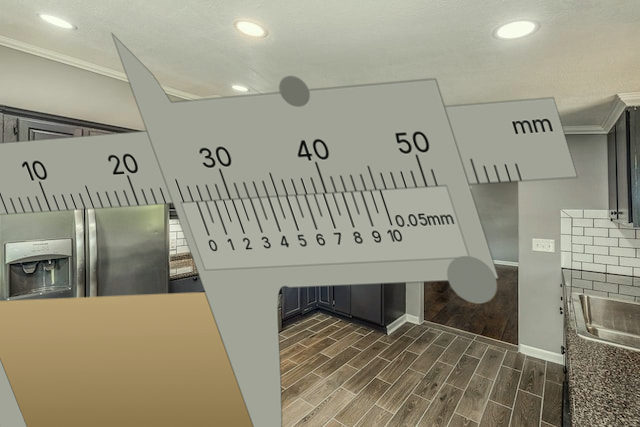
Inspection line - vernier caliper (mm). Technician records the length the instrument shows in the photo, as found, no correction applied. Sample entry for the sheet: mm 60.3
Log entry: mm 26.4
